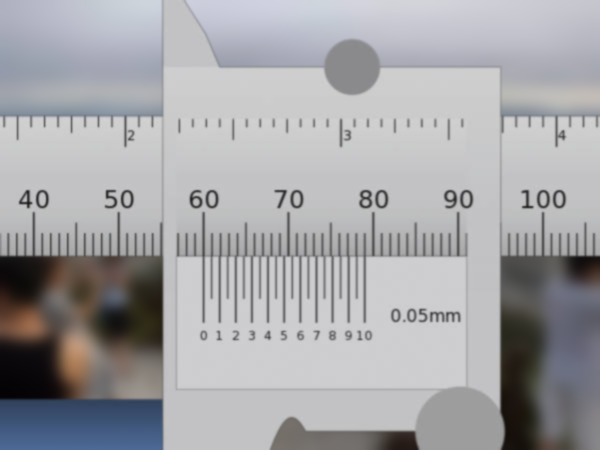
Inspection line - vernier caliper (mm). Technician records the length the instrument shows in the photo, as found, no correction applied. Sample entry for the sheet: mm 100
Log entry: mm 60.0
